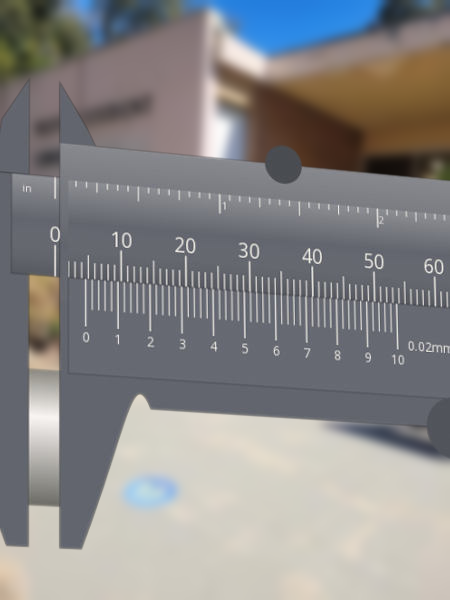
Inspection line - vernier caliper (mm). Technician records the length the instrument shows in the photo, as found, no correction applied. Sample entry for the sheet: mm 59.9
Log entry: mm 4.6
